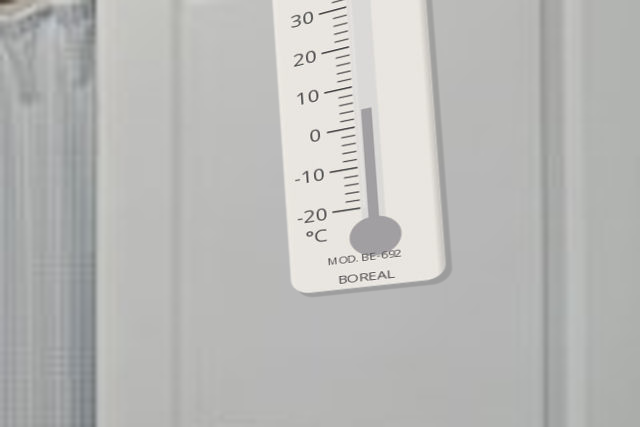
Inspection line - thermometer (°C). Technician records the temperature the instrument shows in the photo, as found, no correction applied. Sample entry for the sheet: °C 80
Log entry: °C 4
